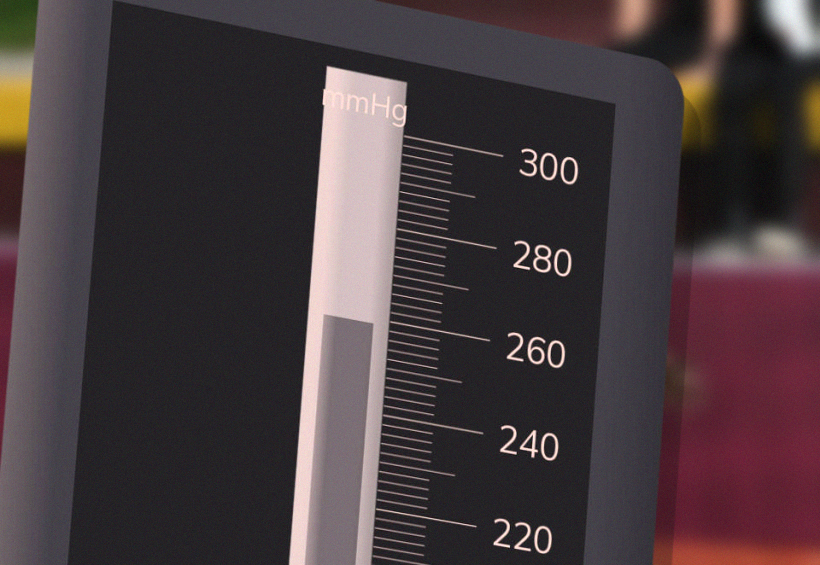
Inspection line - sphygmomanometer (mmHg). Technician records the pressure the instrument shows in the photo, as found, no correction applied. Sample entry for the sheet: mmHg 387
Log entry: mmHg 259
